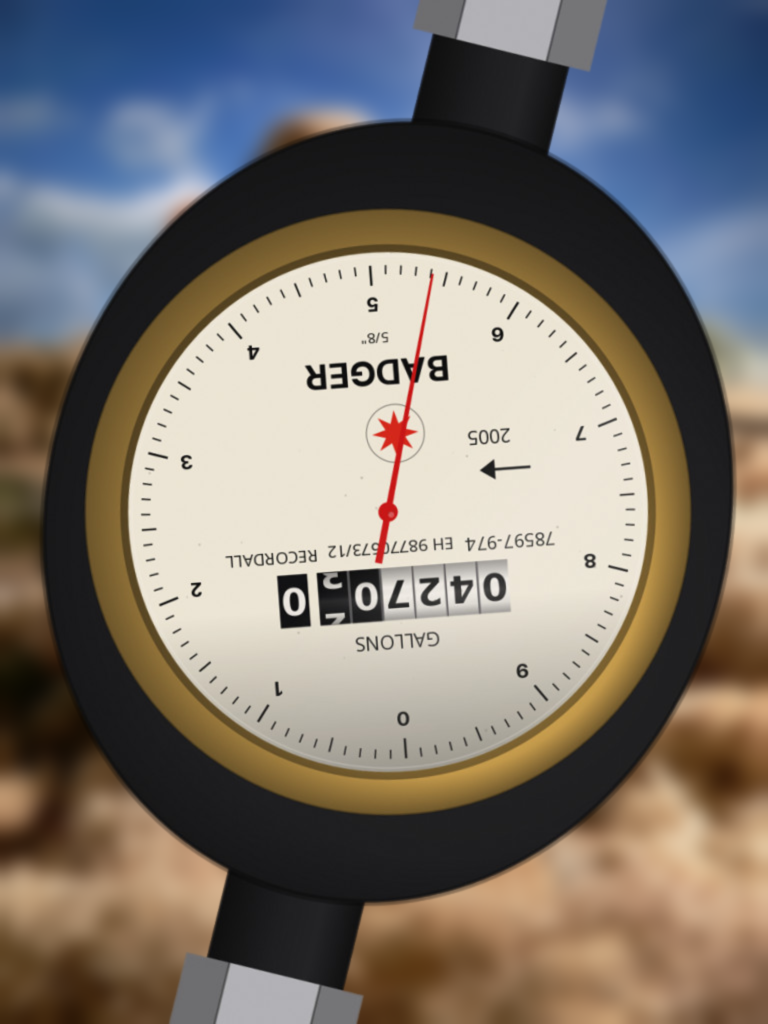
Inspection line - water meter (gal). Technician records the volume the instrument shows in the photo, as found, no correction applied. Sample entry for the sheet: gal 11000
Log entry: gal 427025.4
